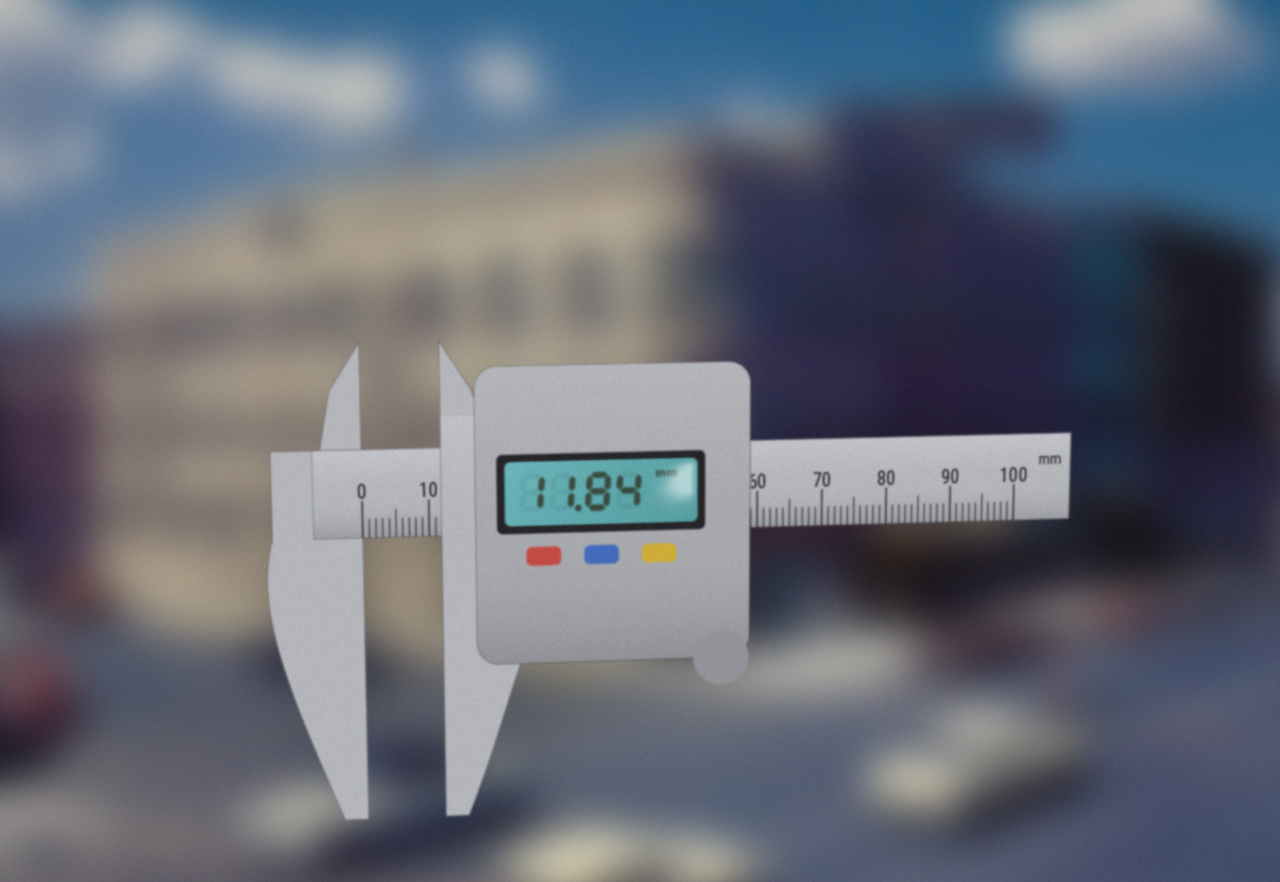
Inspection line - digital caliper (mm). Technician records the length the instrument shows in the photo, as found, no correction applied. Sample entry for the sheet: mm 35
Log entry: mm 11.84
